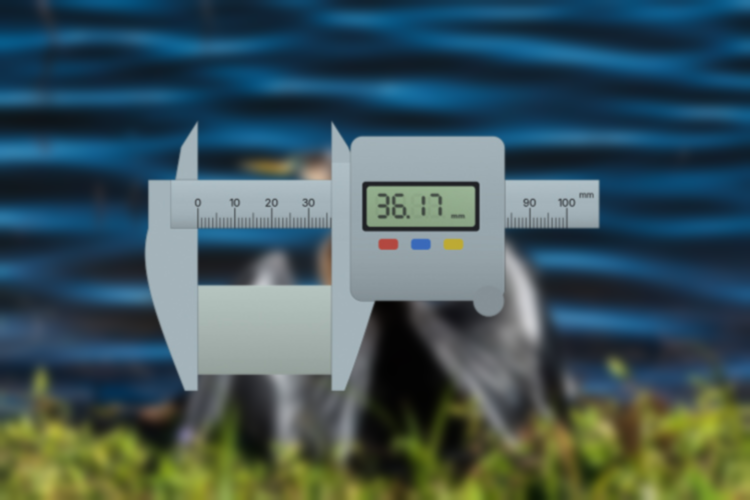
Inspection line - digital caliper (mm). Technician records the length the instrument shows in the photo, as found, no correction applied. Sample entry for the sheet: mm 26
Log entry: mm 36.17
